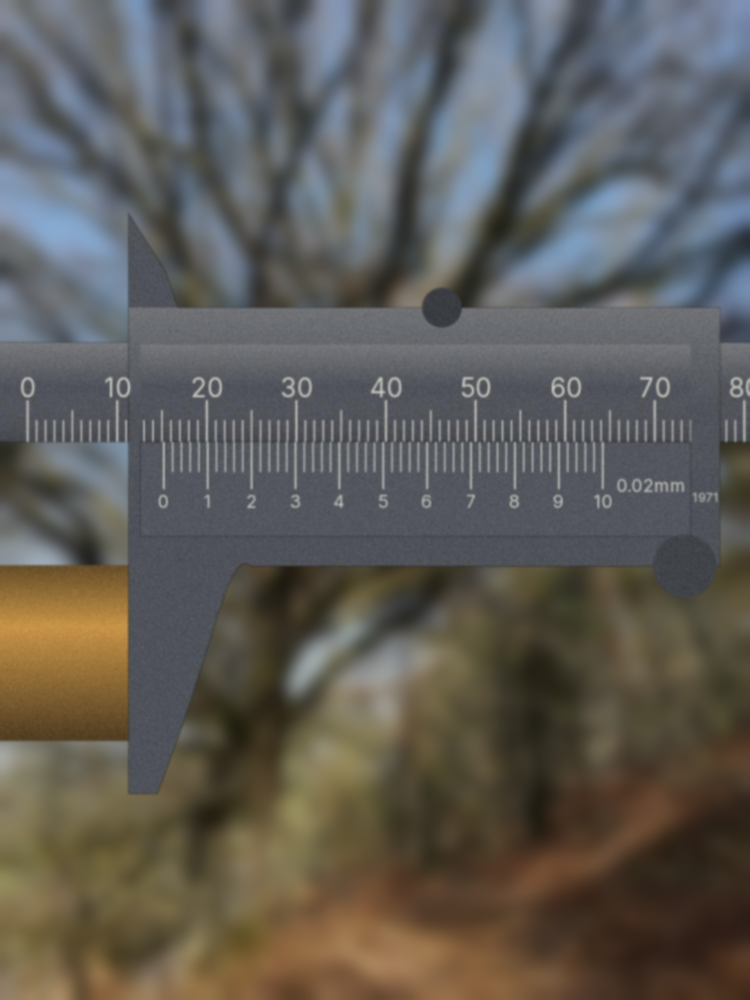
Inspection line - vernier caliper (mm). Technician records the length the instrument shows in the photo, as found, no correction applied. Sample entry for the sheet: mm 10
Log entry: mm 15.2
